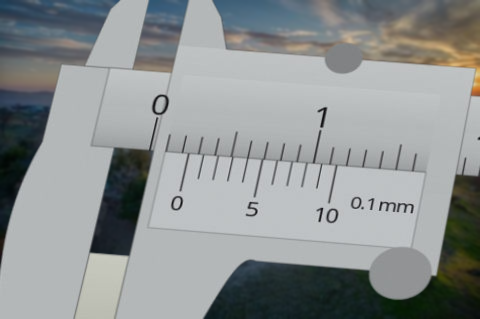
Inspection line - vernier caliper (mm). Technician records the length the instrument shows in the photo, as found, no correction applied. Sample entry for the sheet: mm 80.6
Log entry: mm 2.4
